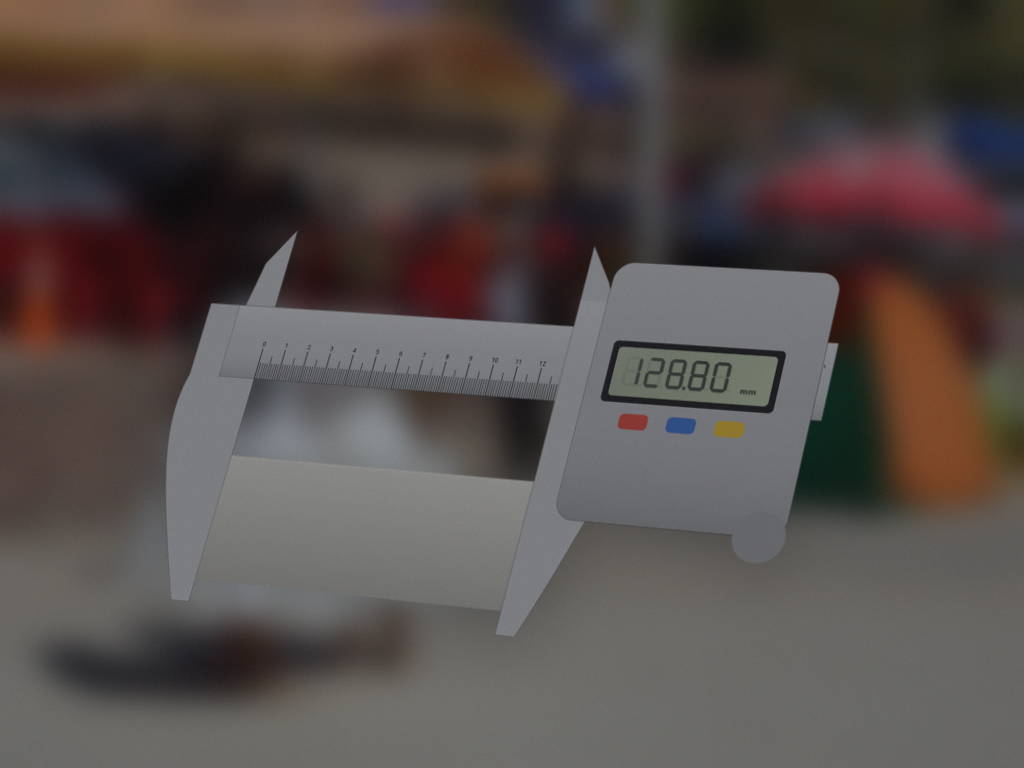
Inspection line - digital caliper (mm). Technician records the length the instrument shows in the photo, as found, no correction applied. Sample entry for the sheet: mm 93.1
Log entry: mm 128.80
